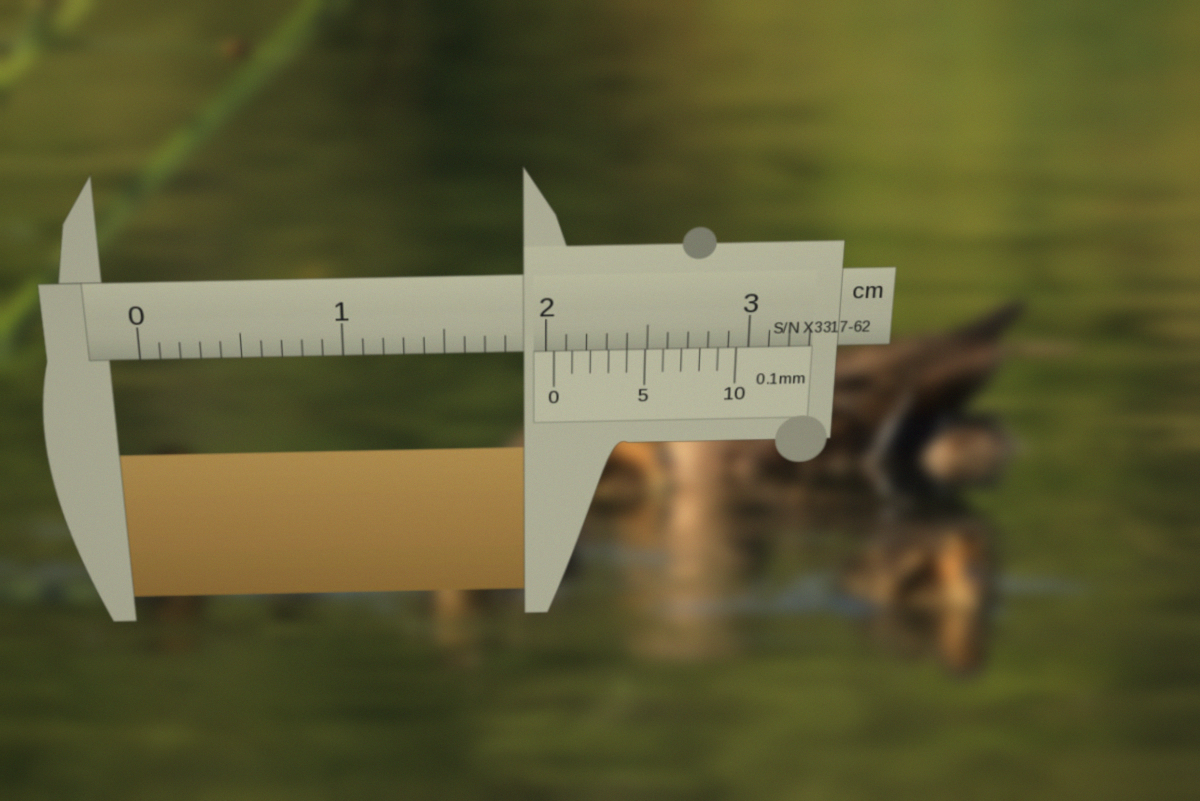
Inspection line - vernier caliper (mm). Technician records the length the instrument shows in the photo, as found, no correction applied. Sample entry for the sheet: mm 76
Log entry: mm 20.4
